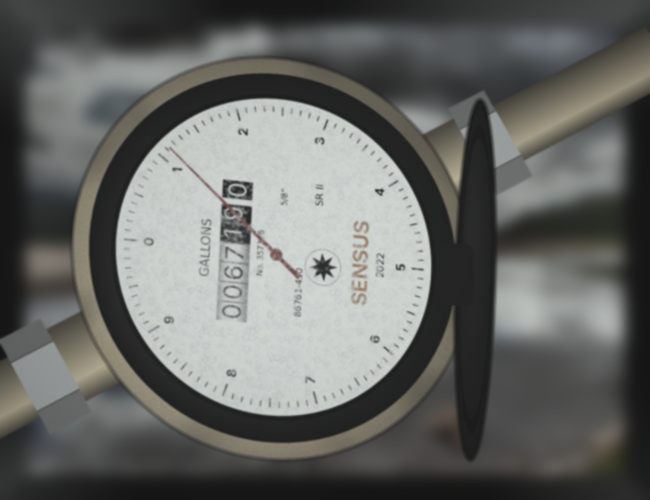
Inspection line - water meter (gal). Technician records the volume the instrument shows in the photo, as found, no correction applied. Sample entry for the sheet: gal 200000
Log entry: gal 67191.1
